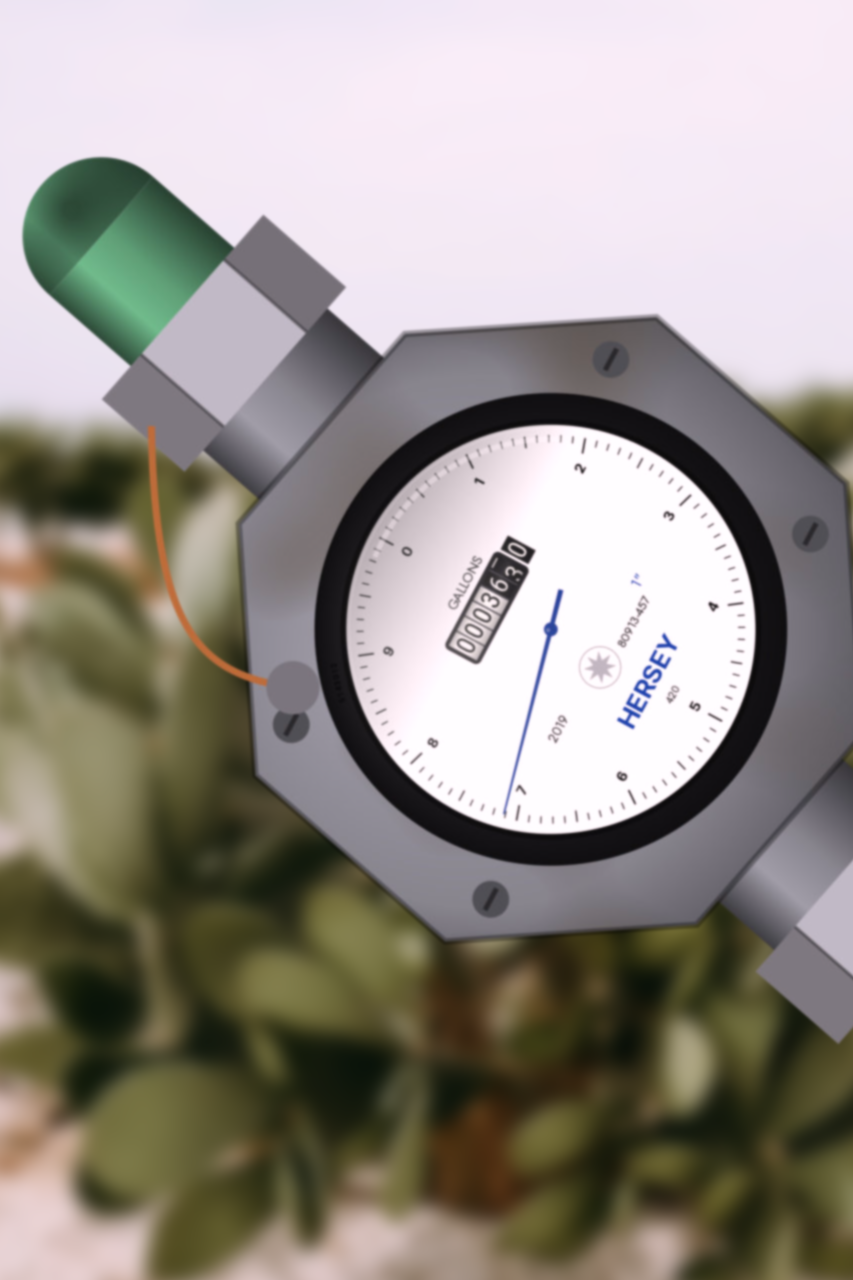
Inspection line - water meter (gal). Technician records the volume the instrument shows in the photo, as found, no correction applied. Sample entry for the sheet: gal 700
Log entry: gal 3627.1
